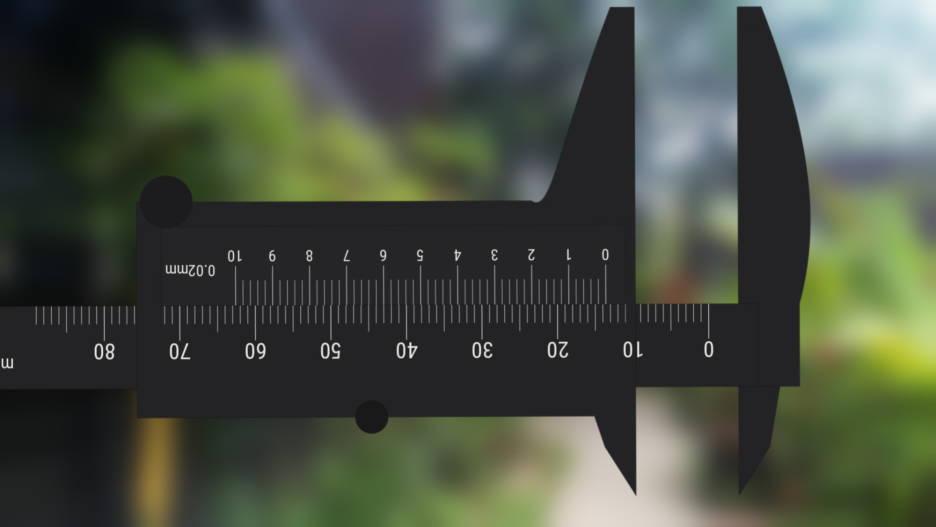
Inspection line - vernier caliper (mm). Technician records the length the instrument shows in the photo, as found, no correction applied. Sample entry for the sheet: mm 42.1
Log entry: mm 13.6
